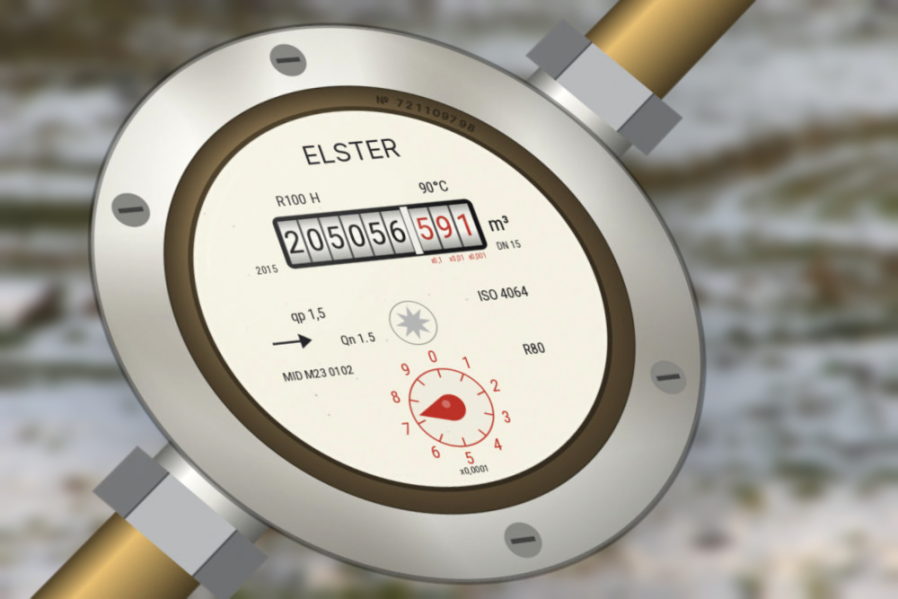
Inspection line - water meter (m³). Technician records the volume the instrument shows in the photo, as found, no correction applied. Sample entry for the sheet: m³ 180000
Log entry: m³ 205056.5917
